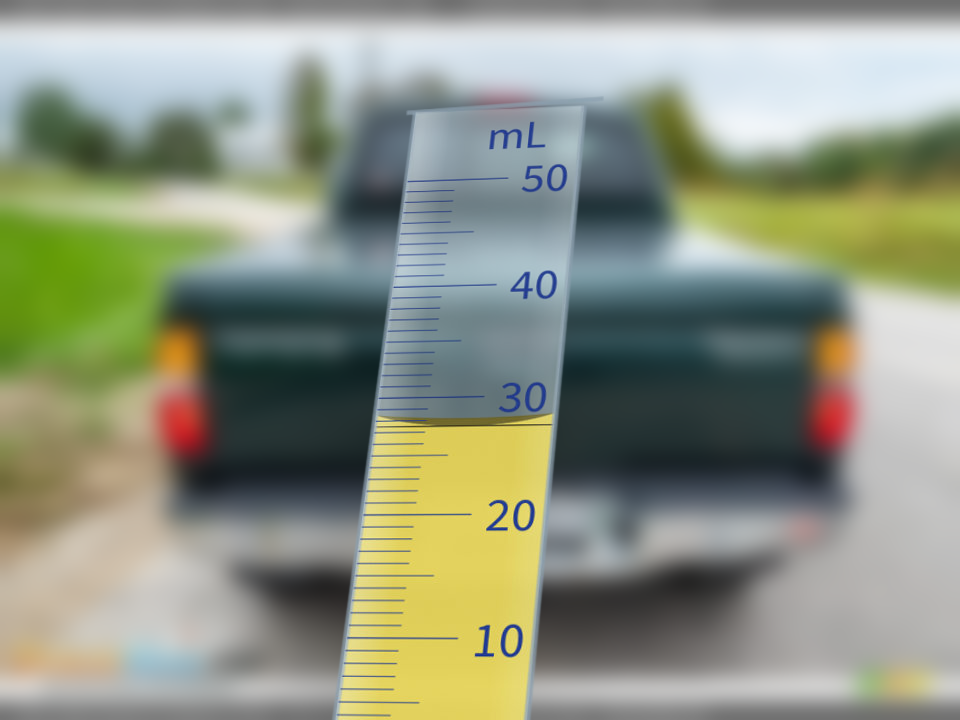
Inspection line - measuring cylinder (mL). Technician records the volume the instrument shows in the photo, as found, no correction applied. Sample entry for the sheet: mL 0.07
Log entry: mL 27.5
